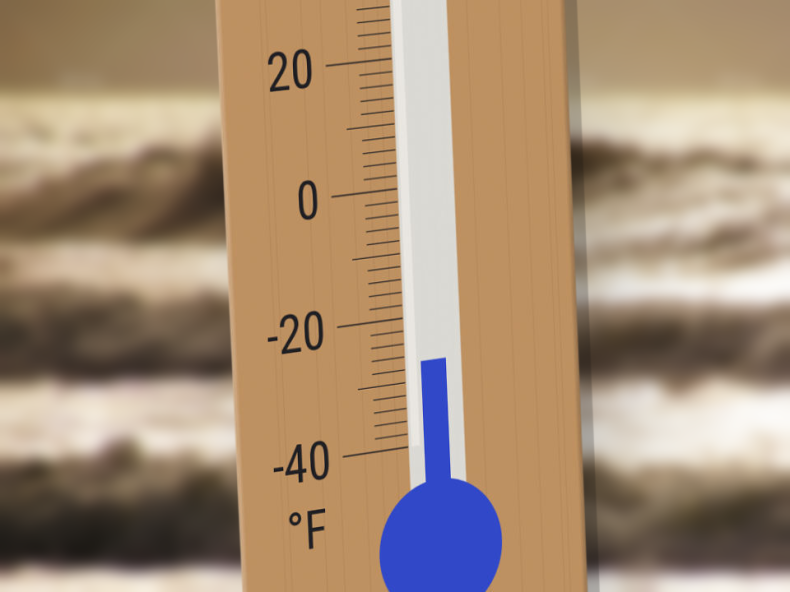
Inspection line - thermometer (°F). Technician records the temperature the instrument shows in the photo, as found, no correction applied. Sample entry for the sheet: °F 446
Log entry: °F -27
